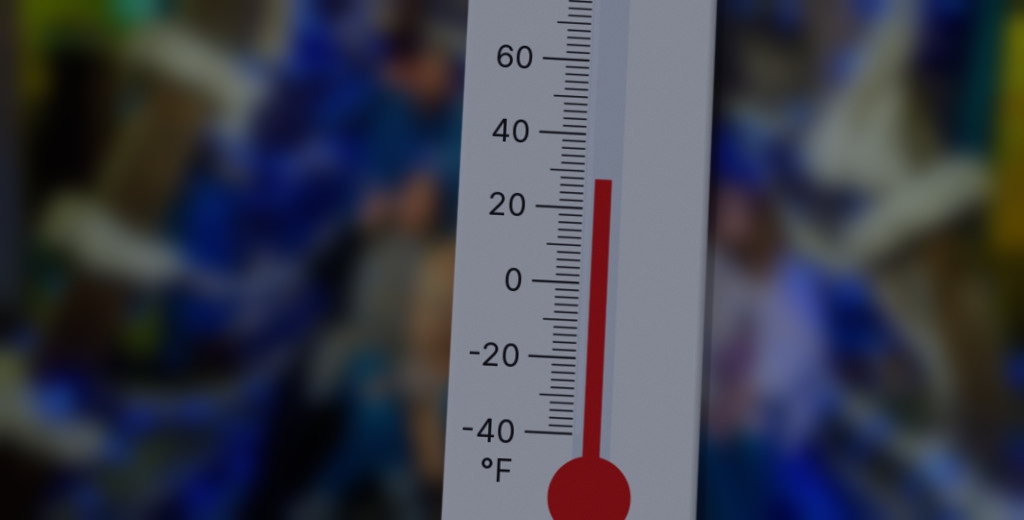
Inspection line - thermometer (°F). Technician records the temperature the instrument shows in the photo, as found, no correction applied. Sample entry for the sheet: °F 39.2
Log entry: °F 28
